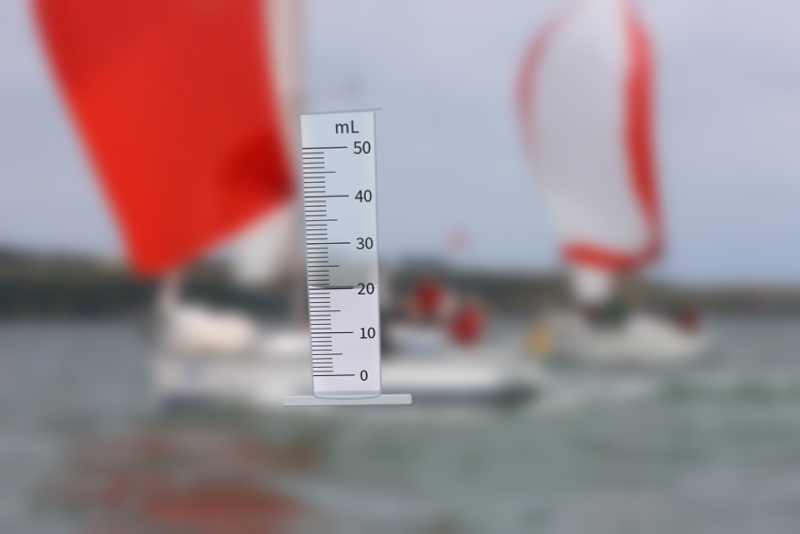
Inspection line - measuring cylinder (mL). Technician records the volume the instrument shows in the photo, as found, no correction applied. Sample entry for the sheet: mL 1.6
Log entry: mL 20
